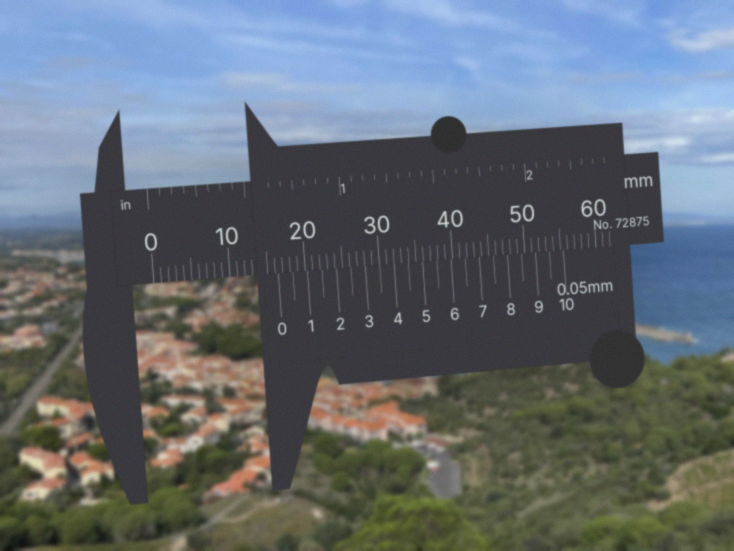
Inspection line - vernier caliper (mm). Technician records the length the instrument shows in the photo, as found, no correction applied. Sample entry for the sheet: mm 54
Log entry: mm 16.4
